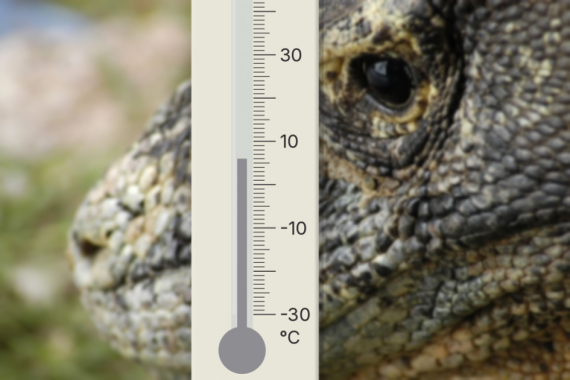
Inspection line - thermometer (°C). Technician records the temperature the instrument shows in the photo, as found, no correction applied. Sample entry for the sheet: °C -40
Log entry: °C 6
